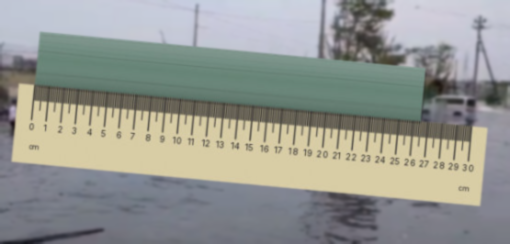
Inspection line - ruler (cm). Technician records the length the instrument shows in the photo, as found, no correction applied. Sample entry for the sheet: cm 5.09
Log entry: cm 26.5
